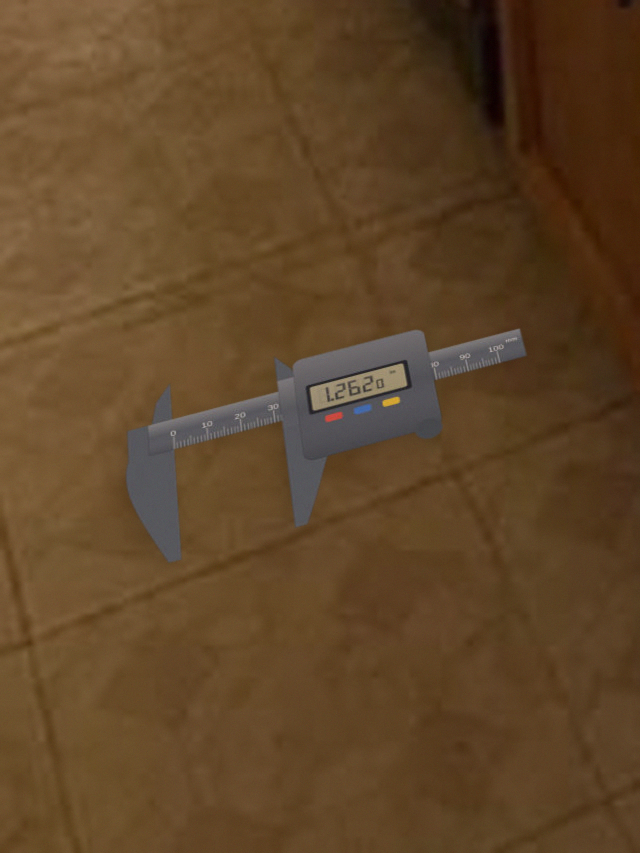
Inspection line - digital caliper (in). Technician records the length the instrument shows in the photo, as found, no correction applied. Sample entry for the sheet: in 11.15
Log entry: in 1.2620
